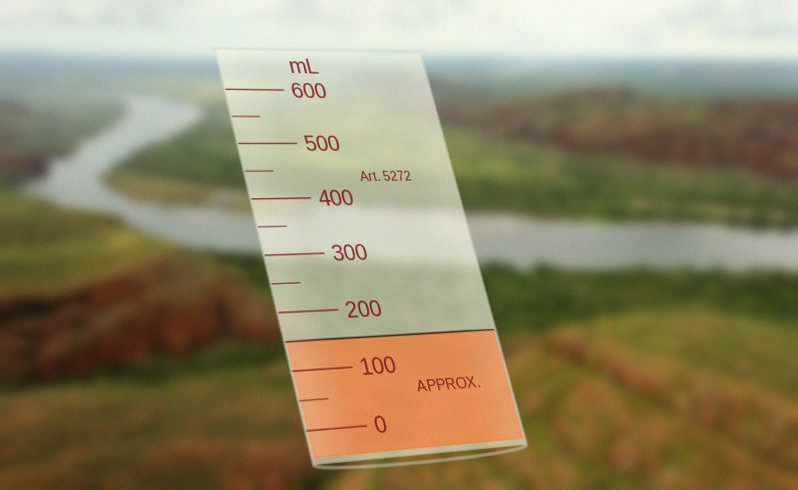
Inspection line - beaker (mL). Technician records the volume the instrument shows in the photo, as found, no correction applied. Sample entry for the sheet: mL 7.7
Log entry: mL 150
